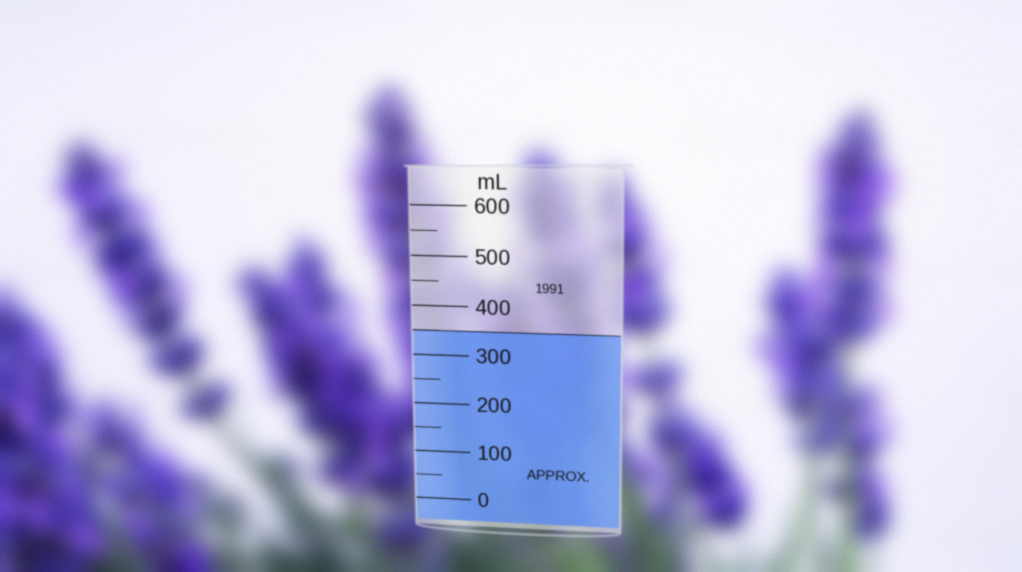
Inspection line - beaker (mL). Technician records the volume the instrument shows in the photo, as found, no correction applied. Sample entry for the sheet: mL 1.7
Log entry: mL 350
